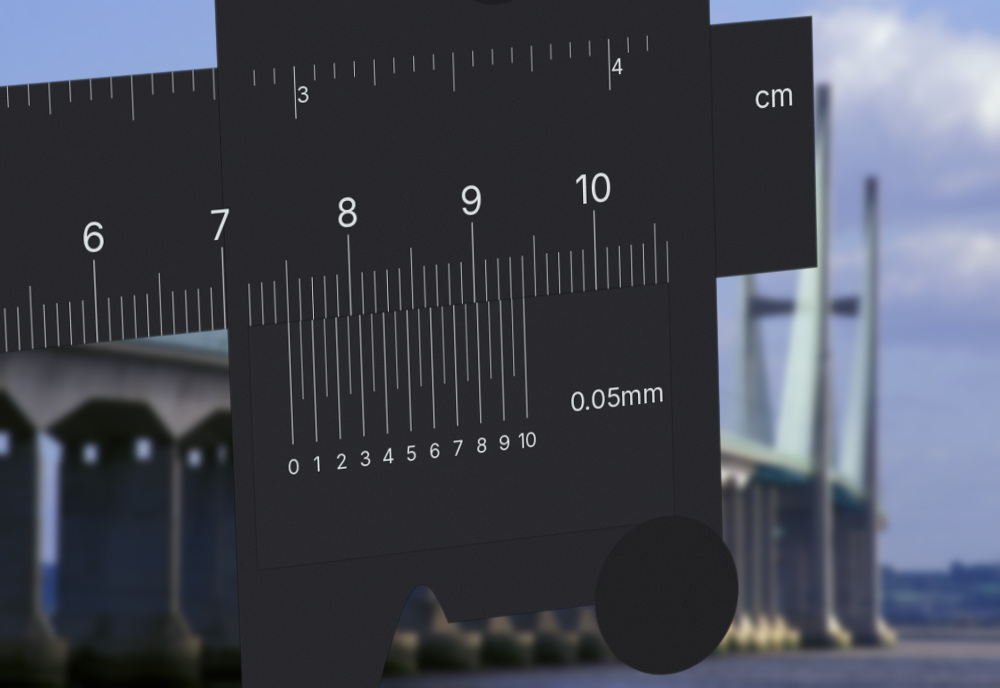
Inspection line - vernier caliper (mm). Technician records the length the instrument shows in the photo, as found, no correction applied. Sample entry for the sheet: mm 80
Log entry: mm 75.0
